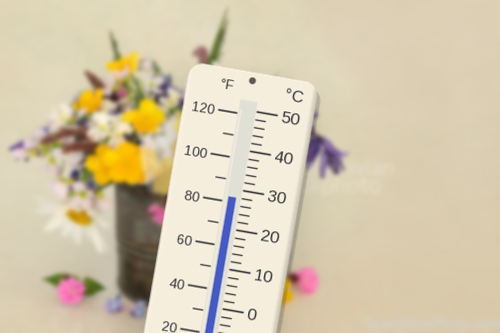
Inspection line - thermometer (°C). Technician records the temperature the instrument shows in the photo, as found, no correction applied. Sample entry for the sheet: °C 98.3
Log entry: °C 28
